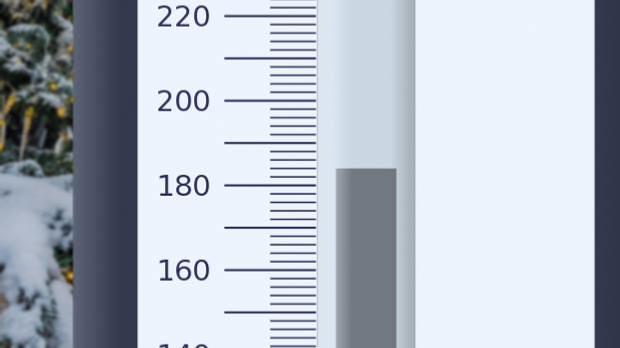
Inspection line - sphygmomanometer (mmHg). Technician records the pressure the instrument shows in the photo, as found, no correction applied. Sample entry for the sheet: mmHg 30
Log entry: mmHg 184
